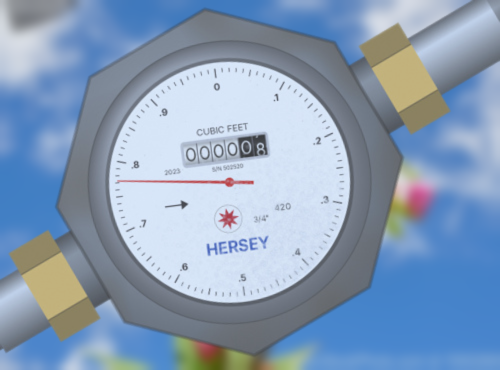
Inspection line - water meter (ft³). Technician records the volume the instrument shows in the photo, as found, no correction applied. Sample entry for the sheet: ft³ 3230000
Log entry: ft³ 7.77
